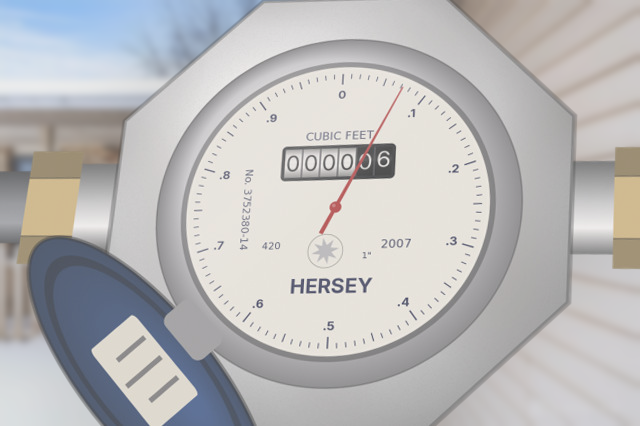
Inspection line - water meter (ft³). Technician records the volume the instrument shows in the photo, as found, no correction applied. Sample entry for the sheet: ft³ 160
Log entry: ft³ 6.07
